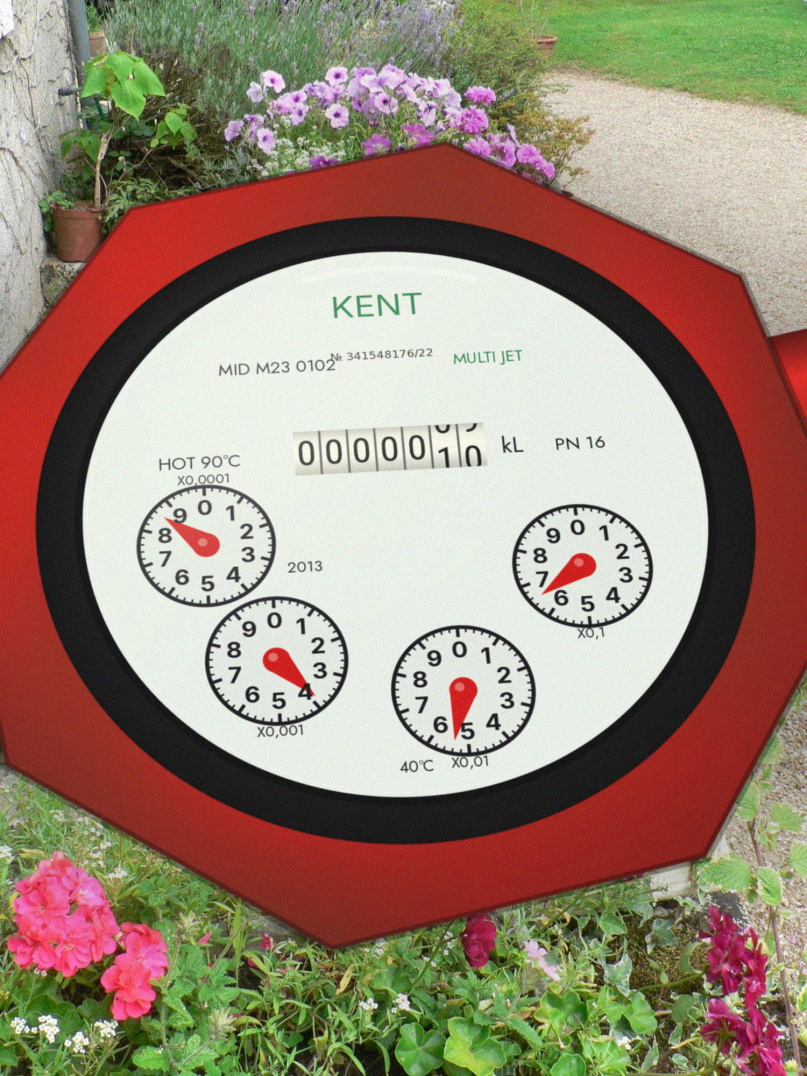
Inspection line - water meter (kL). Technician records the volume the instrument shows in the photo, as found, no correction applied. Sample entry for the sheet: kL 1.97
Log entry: kL 9.6538
